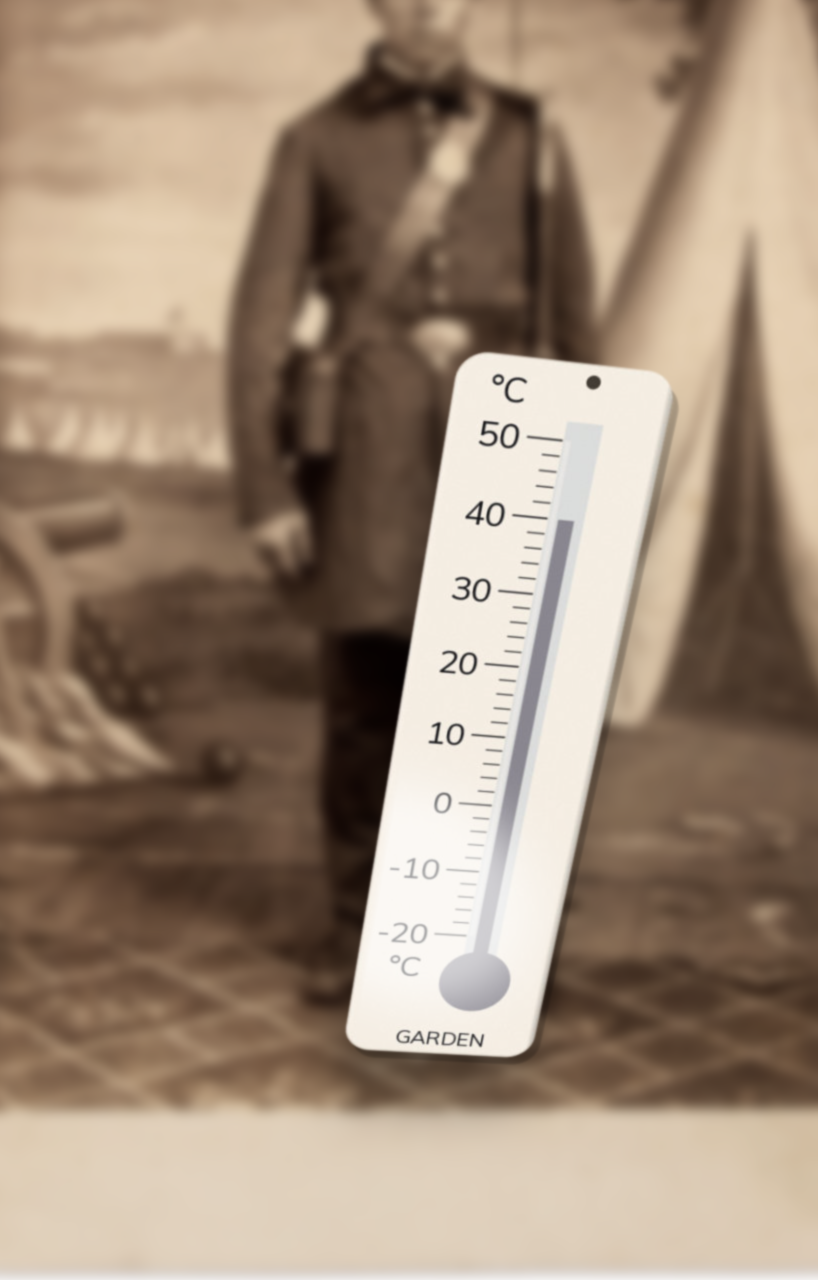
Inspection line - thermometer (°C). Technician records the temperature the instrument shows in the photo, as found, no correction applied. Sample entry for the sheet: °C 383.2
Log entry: °C 40
